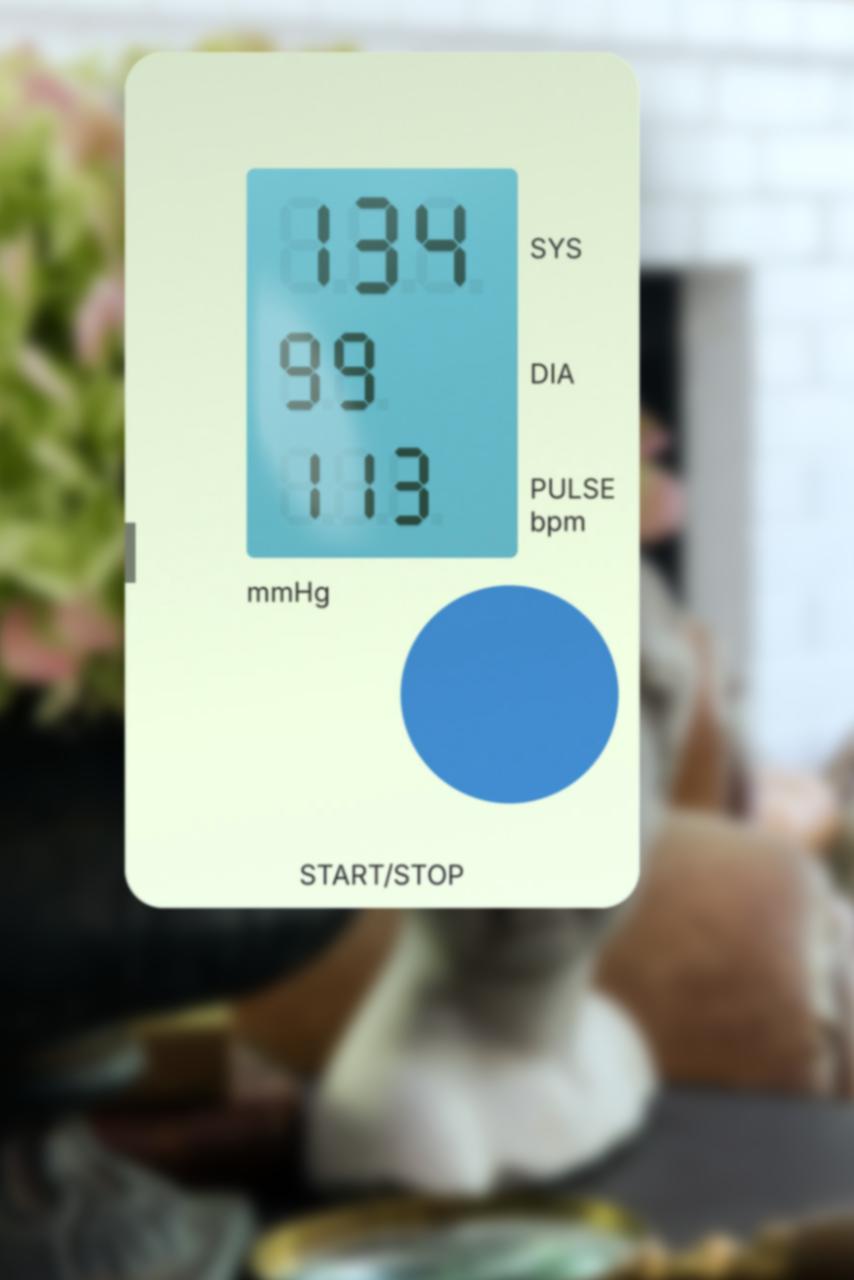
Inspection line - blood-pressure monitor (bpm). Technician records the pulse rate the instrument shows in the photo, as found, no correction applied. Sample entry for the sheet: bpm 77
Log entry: bpm 113
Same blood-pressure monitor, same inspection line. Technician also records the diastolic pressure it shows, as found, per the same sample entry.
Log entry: mmHg 99
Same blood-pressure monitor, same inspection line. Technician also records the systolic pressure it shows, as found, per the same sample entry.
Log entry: mmHg 134
